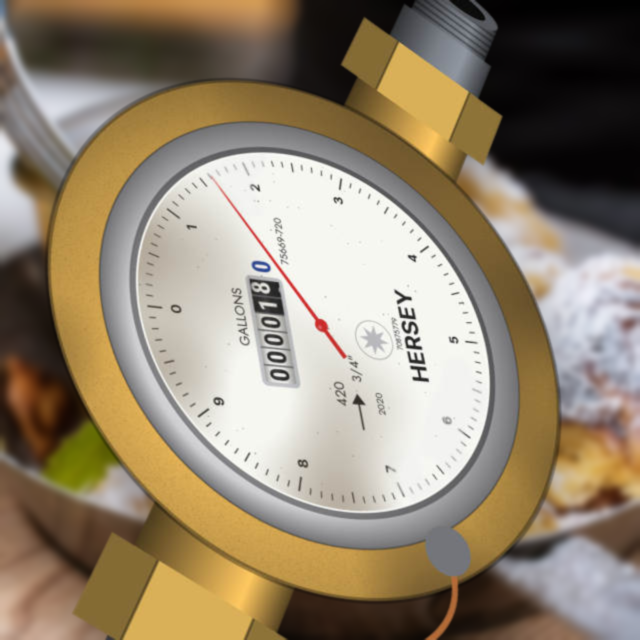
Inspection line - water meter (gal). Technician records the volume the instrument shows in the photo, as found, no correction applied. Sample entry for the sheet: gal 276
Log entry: gal 181.6
